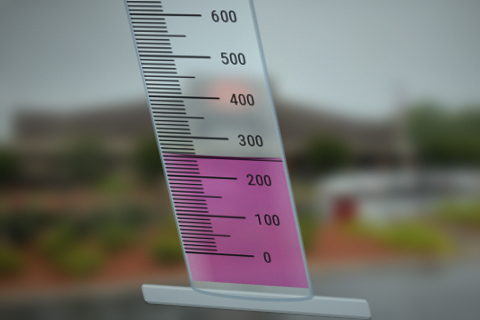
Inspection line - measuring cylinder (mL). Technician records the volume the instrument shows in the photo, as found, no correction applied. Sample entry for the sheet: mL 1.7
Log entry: mL 250
